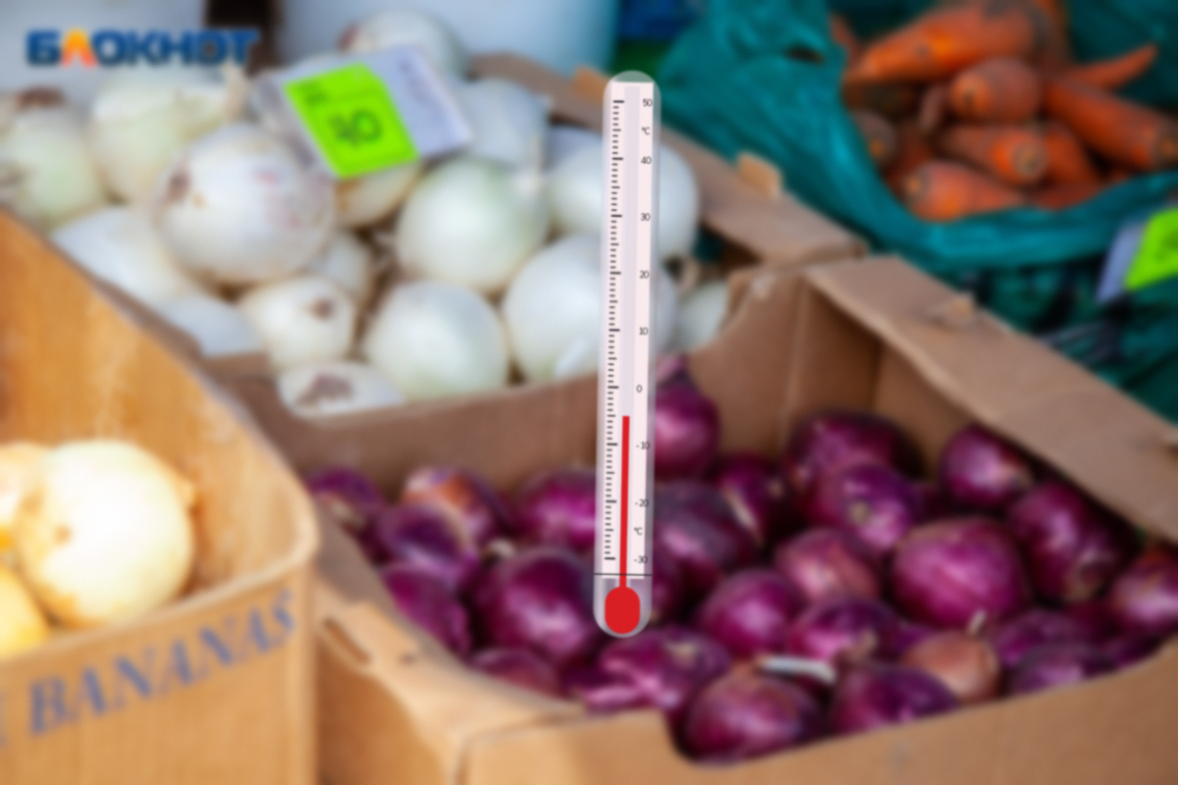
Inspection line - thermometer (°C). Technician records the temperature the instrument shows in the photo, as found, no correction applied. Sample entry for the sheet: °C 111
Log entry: °C -5
